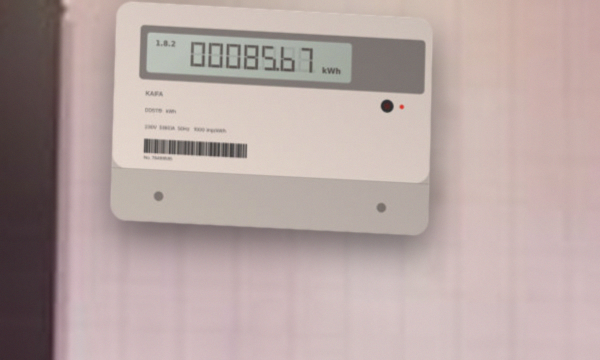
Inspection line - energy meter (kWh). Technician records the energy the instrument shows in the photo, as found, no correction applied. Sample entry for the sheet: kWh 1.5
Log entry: kWh 85.67
